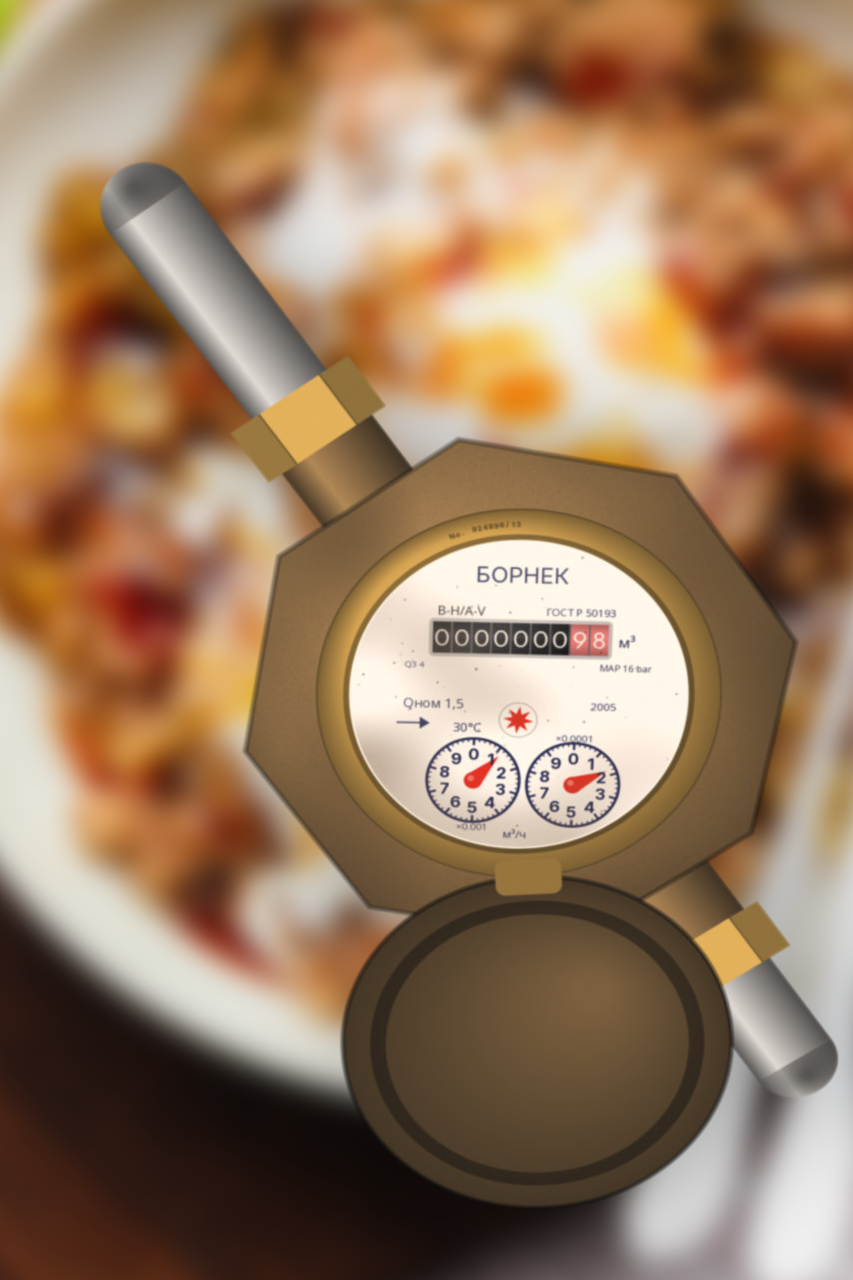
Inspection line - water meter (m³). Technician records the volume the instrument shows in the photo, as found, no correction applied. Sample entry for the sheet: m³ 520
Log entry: m³ 0.9811
